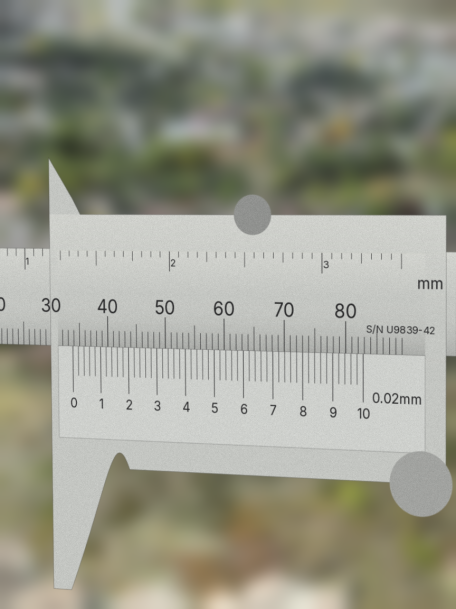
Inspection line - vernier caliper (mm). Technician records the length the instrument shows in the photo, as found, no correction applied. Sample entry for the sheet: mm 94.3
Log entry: mm 33.8
